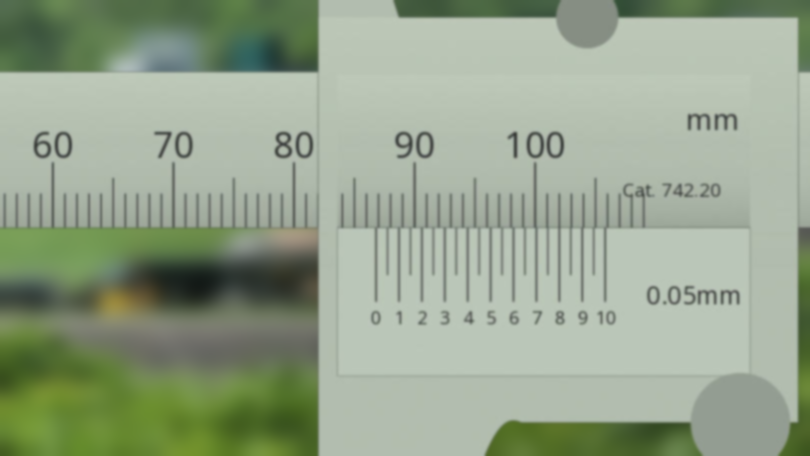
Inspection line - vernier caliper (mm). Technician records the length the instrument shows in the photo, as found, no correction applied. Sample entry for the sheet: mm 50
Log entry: mm 86.8
